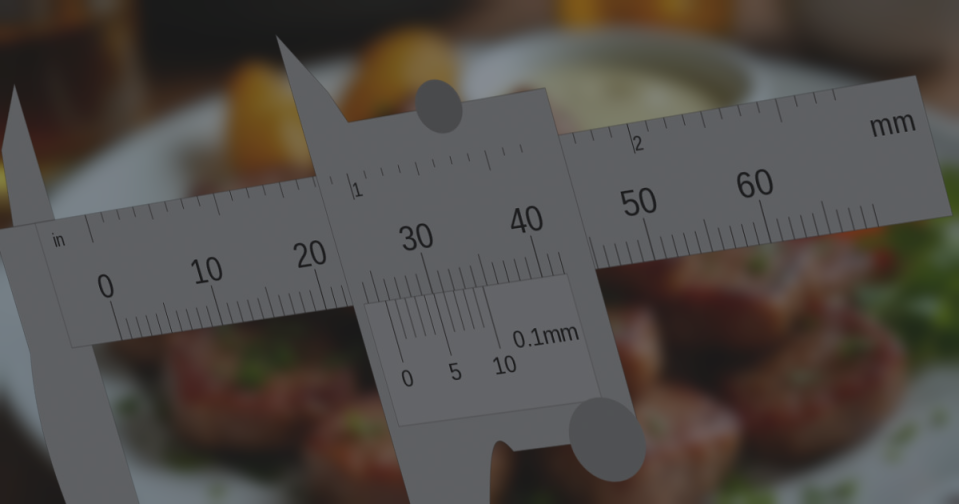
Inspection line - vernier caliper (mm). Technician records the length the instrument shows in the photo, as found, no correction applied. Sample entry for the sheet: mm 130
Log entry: mm 25.6
